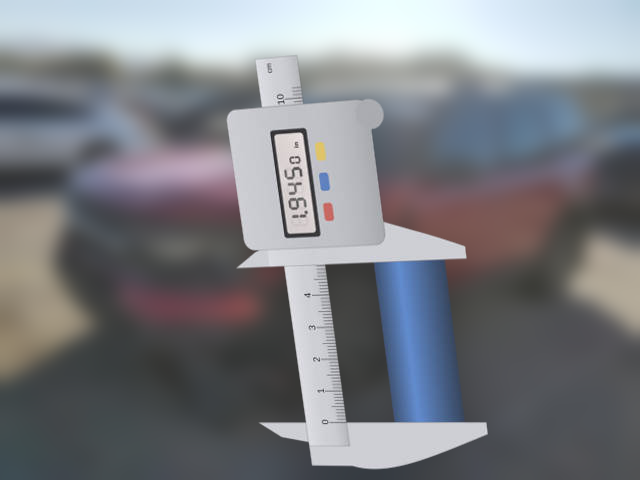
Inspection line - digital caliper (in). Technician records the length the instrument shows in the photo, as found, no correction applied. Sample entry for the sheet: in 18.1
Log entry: in 1.9450
